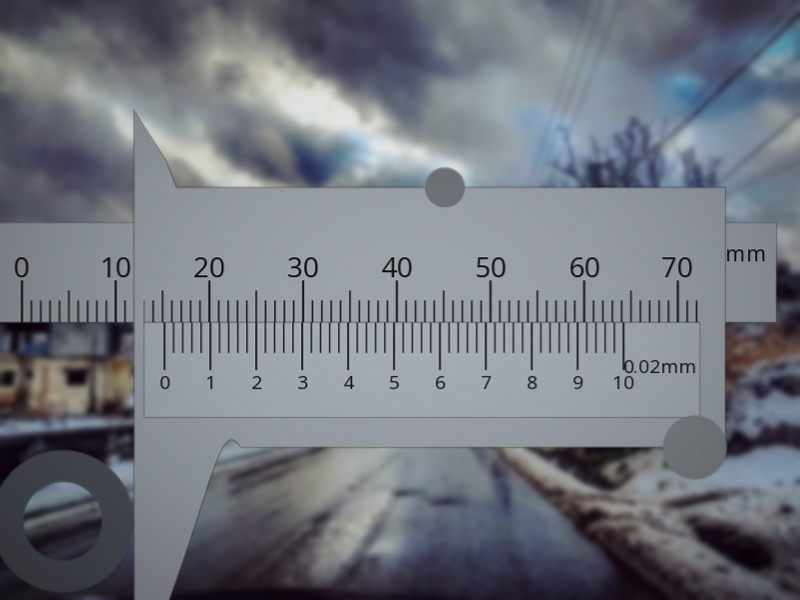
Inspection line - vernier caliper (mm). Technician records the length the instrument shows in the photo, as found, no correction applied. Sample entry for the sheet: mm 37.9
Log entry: mm 15.2
